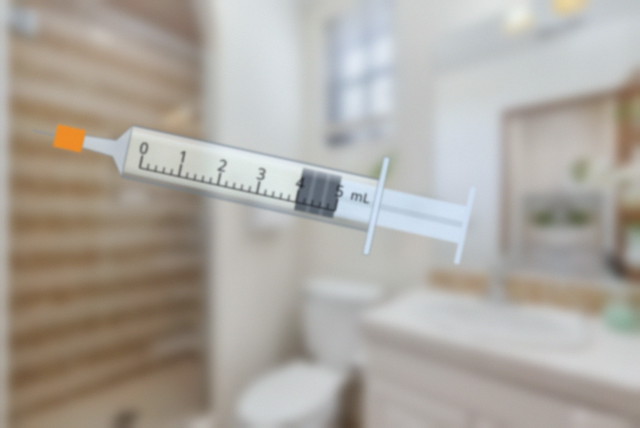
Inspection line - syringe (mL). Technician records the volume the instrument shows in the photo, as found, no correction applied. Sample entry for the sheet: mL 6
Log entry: mL 4
